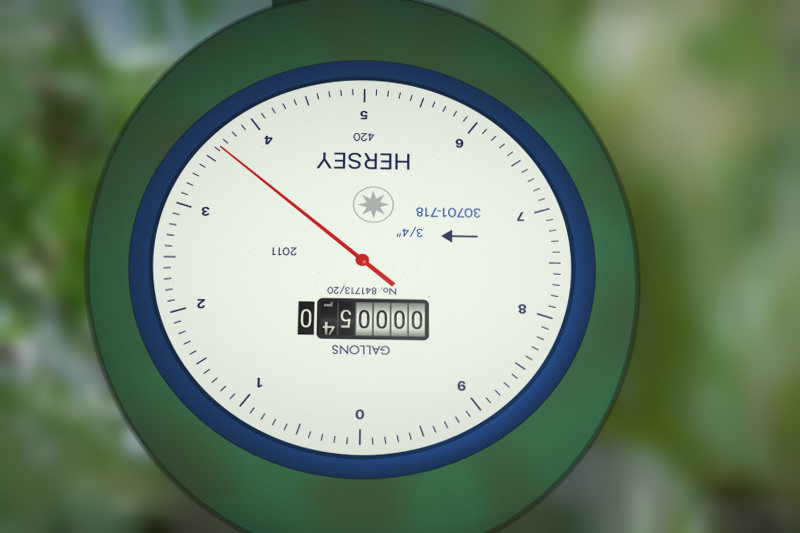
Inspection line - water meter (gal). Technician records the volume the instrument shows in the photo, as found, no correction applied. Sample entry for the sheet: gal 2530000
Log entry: gal 543.6
